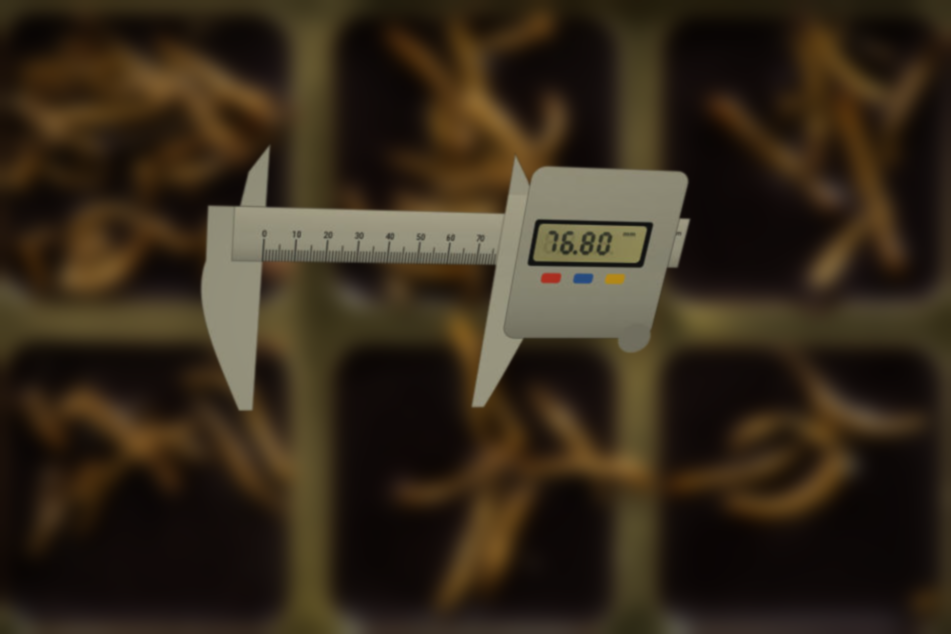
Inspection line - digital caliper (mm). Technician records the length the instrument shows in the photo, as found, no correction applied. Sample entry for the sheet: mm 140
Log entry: mm 76.80
